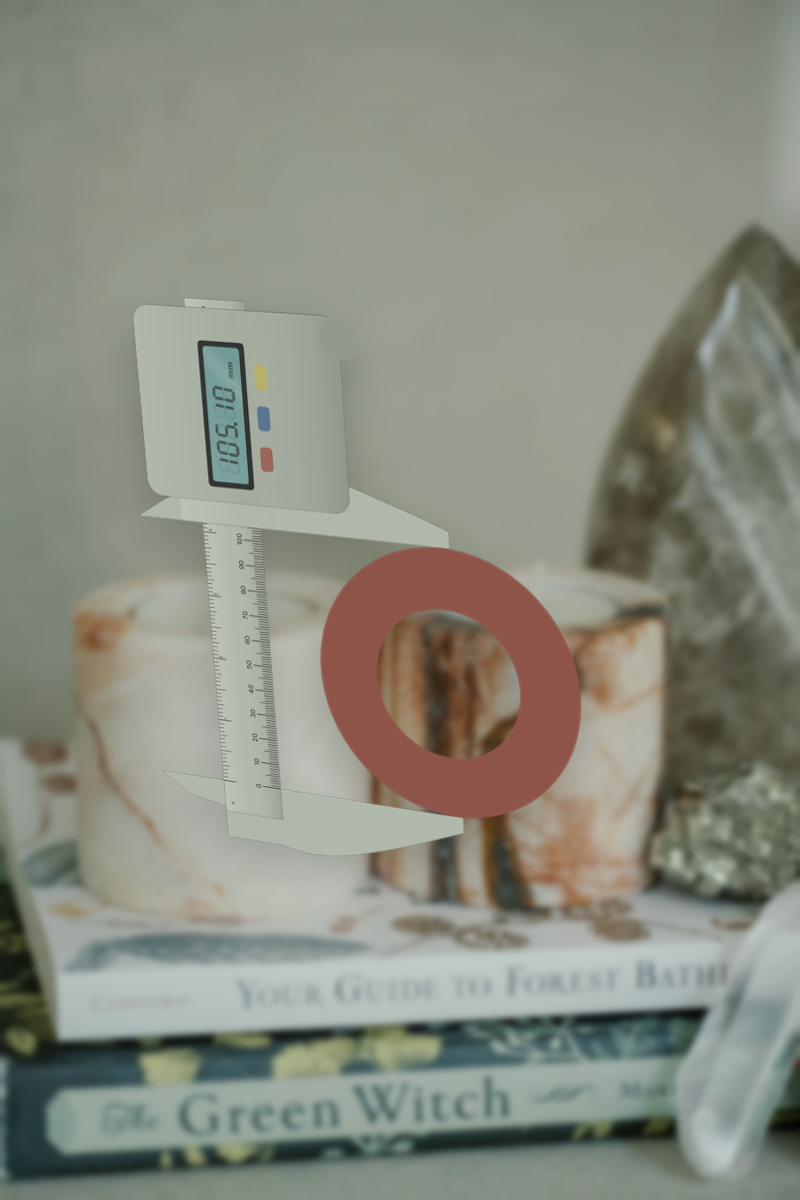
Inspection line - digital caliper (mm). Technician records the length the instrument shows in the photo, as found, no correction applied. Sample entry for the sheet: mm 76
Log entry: mm 105.10
